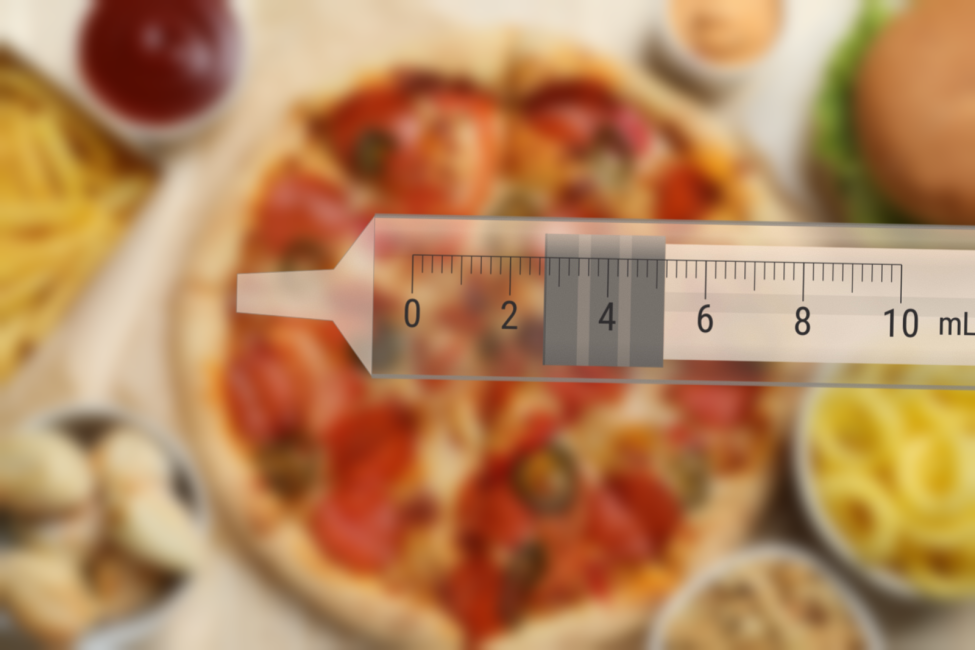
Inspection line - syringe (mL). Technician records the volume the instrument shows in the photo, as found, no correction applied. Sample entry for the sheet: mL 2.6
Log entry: mL 2.7
